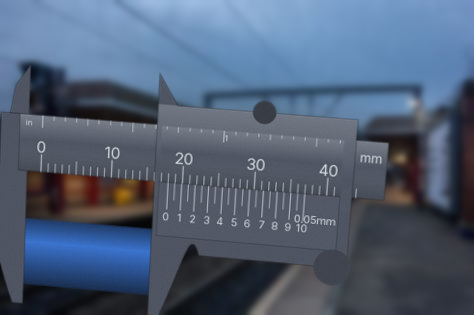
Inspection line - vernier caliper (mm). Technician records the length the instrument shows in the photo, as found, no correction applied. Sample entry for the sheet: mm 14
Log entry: mm 18.0
